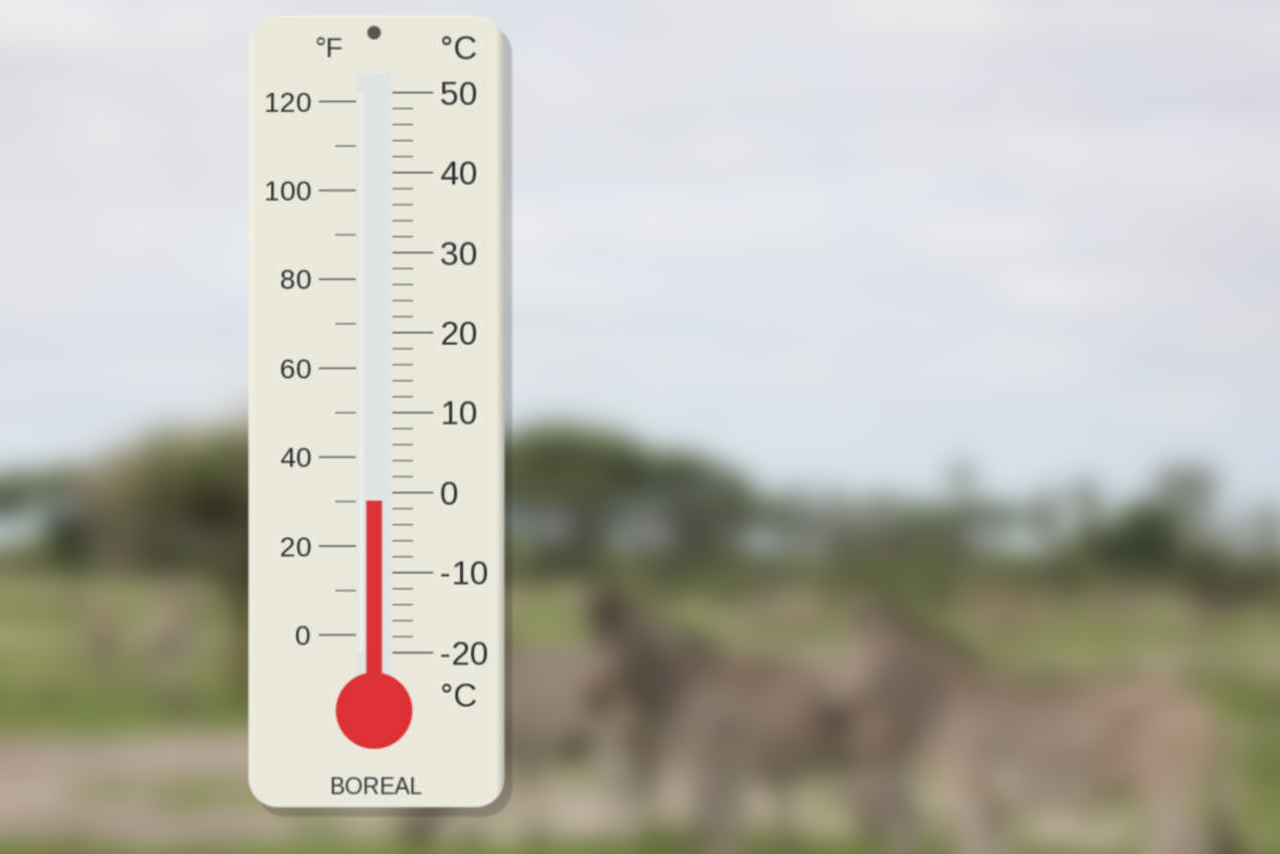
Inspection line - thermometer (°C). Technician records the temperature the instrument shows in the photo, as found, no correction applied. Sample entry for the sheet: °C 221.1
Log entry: °C -1
